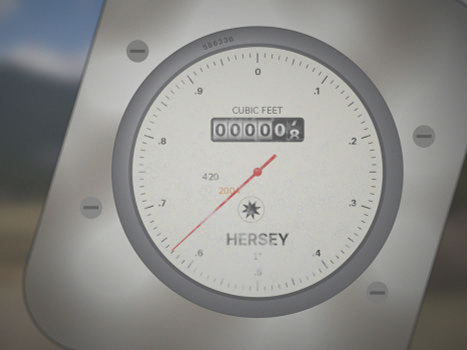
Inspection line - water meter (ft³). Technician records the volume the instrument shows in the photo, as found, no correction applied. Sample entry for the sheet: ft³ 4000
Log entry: ft³ 7.63
